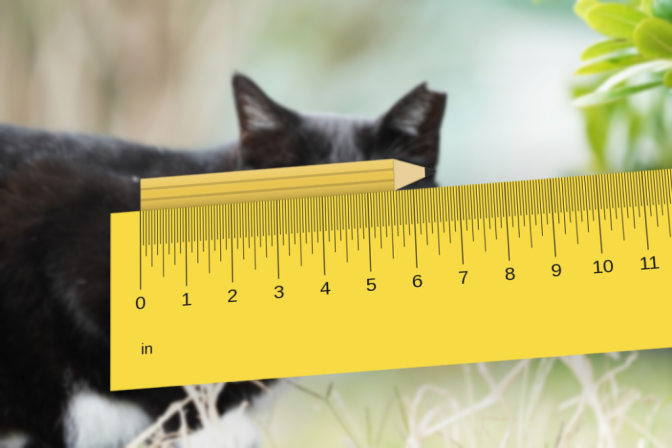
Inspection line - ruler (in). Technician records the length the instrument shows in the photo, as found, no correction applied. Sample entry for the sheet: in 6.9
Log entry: in 6.5
